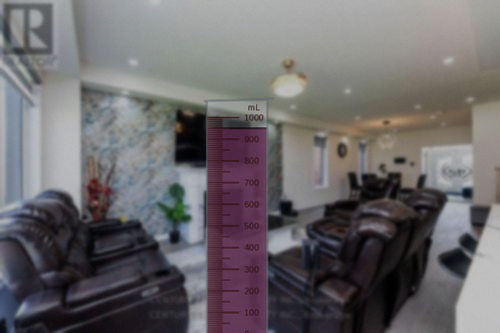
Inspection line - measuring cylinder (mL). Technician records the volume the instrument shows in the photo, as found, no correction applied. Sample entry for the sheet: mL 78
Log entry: mL 950
